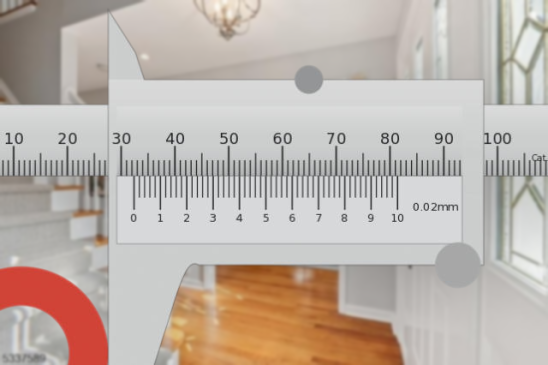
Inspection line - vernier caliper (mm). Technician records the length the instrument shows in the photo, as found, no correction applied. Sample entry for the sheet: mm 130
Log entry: mm 32.4
